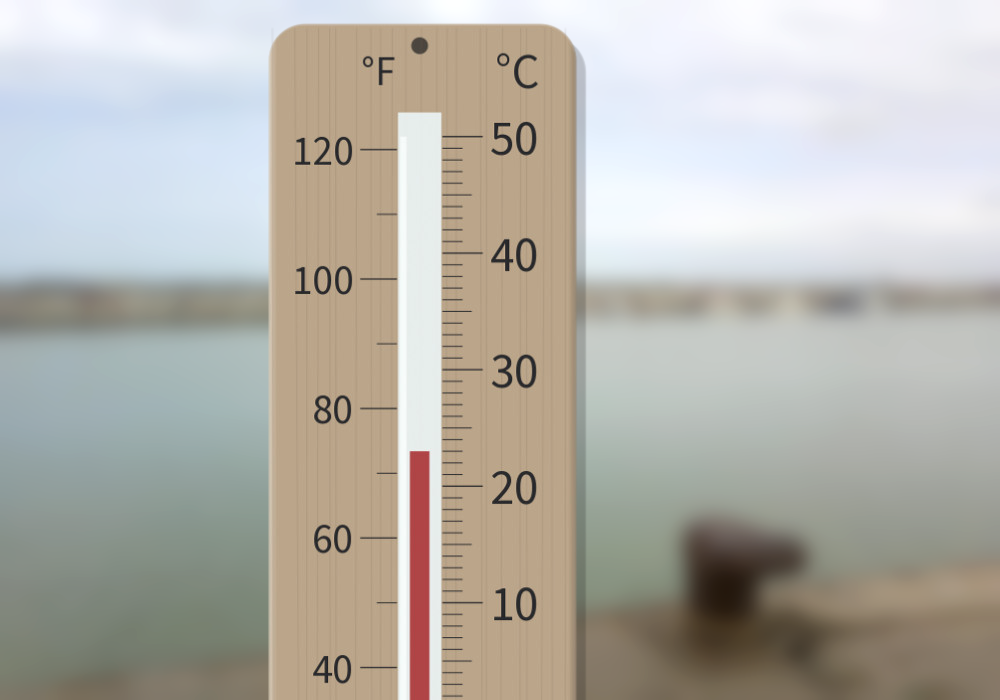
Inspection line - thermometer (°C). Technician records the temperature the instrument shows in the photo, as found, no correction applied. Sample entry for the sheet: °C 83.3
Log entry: °C 23
